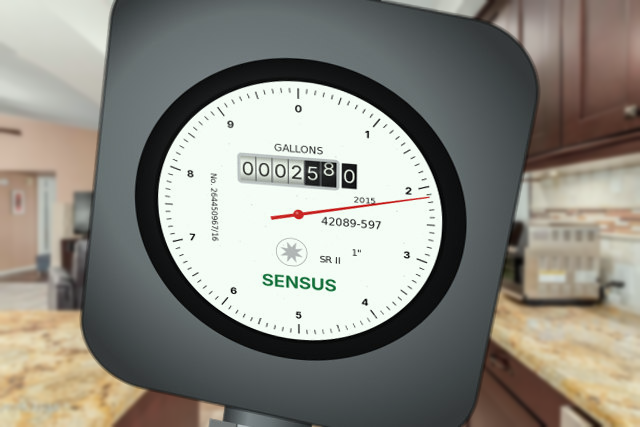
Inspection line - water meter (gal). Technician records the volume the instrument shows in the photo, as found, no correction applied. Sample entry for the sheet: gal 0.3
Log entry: gal 2582.1
